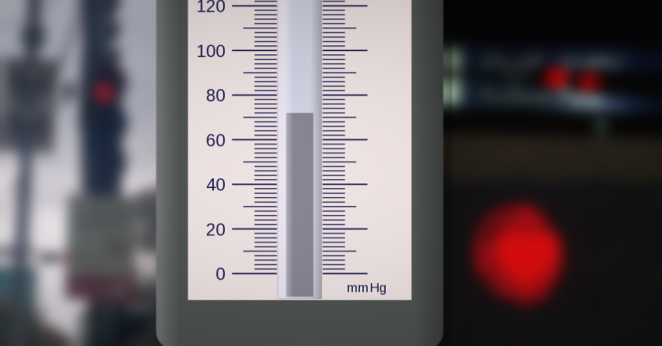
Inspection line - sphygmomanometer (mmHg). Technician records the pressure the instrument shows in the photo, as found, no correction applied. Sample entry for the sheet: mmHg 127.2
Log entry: mmHg 72
